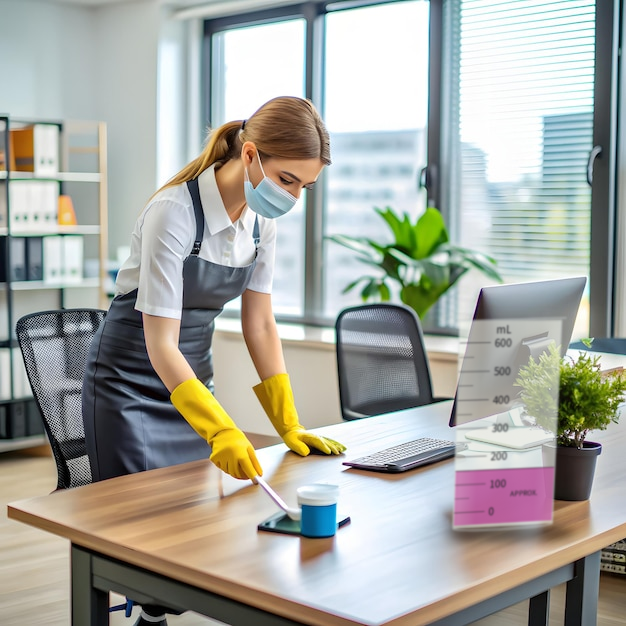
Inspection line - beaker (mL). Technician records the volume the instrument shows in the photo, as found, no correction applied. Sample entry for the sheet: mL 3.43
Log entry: mL 150
